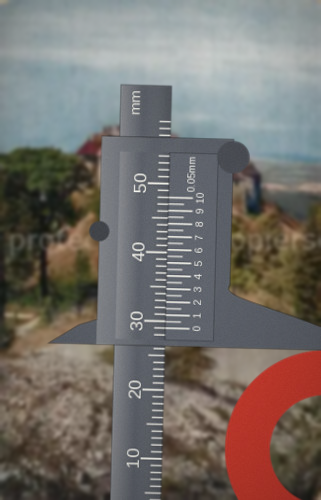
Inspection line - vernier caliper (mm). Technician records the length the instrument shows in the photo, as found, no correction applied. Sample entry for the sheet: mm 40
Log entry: mm 29.0
